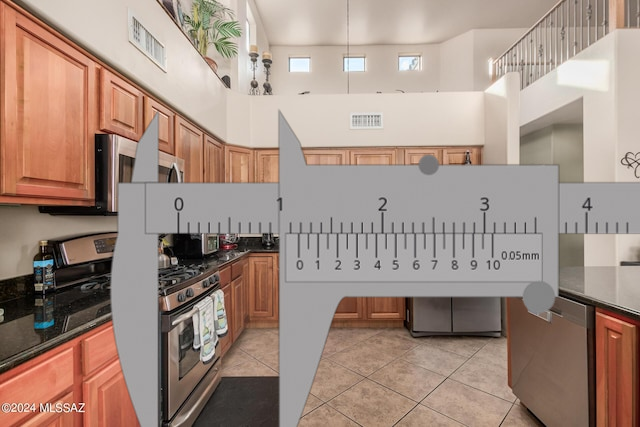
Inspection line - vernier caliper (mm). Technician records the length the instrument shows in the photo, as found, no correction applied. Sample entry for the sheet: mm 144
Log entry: mm 11.8
